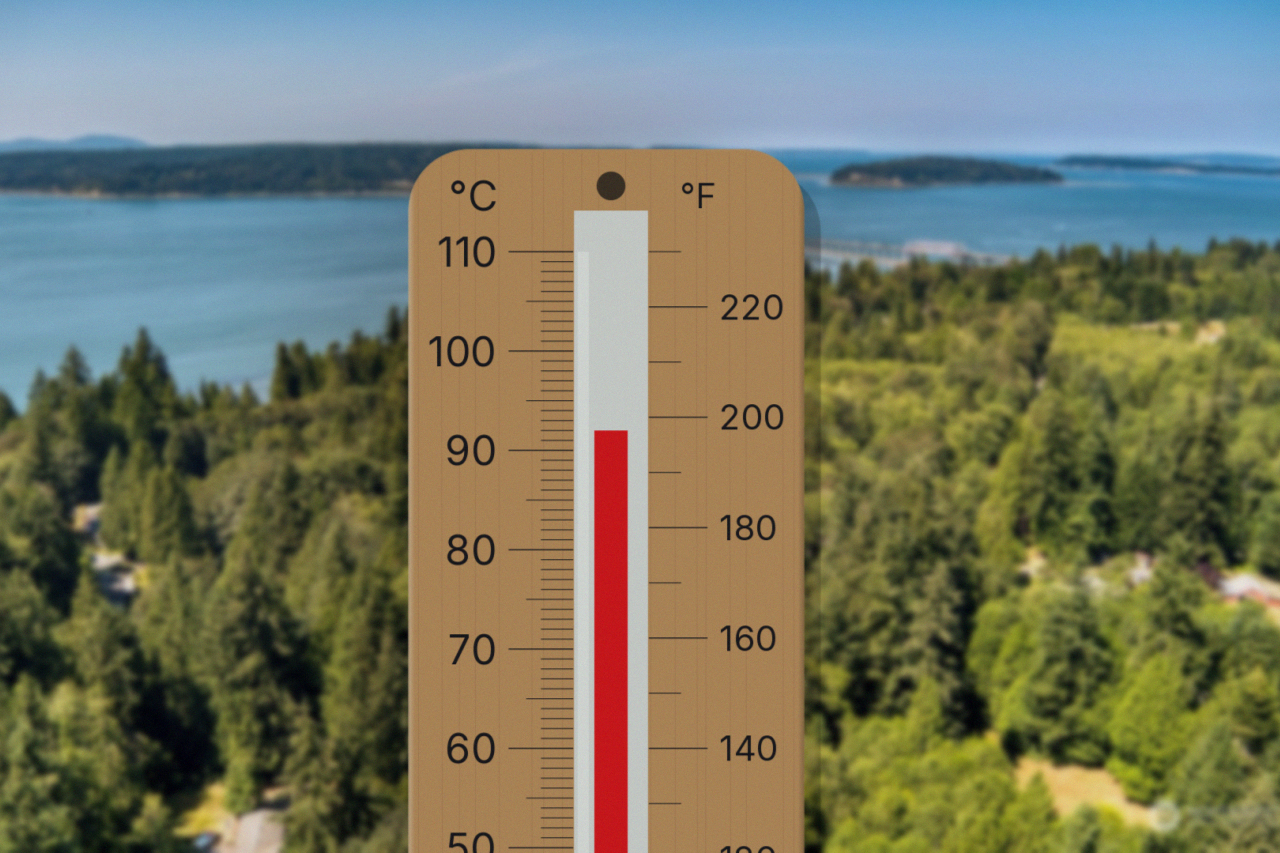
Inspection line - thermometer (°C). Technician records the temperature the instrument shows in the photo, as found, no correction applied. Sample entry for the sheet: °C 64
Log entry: °C 92
